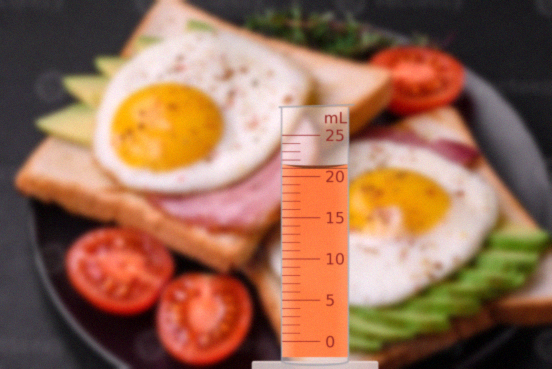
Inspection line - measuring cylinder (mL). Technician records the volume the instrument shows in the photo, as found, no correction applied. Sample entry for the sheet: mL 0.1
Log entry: mL 21
